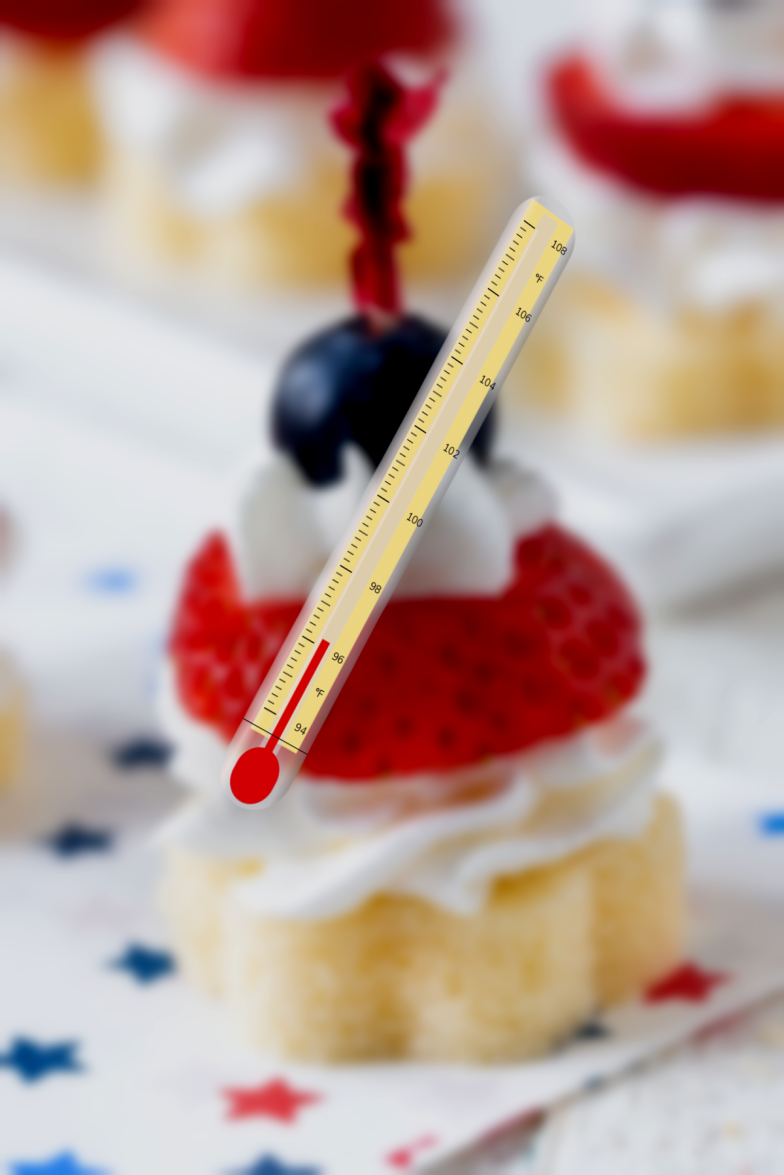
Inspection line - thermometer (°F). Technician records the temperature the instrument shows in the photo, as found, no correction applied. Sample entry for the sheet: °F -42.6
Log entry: °F 96.2
